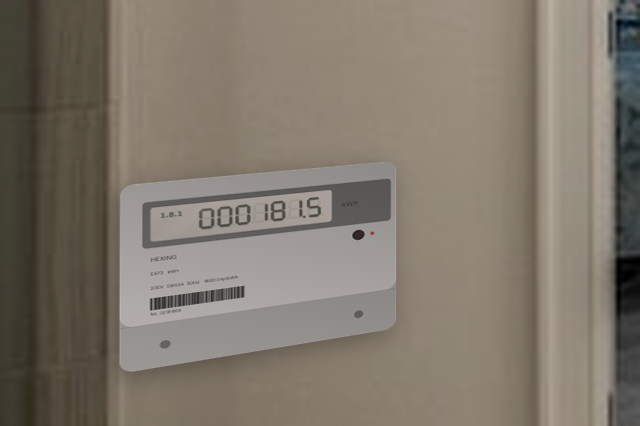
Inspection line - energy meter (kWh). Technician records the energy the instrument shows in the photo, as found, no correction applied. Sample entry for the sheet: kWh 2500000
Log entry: kWh 181.5
